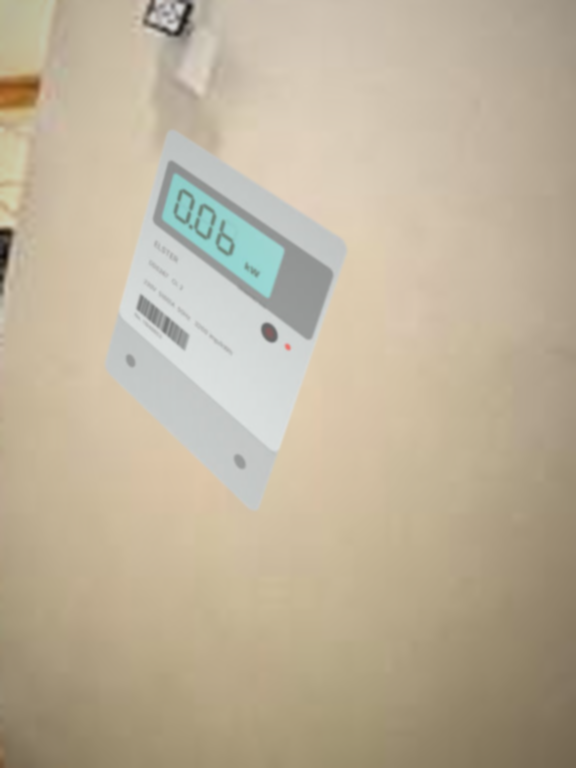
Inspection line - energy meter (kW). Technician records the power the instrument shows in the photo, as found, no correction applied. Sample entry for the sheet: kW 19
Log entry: kW 0.06
